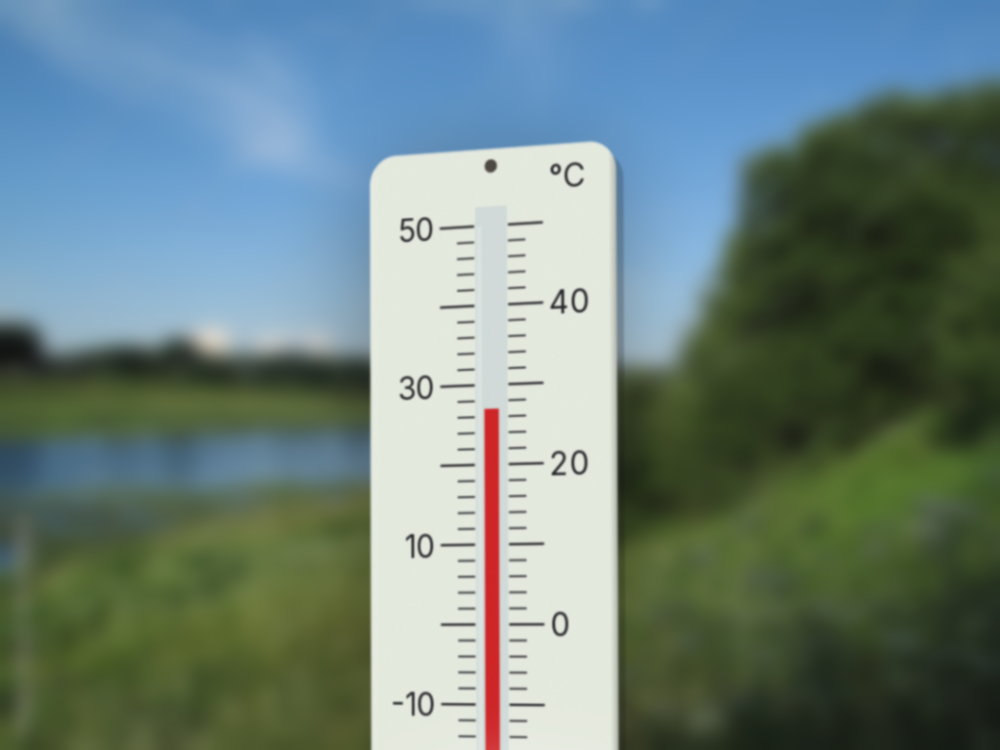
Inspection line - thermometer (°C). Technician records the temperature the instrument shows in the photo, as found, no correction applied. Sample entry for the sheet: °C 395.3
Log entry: °C 27
